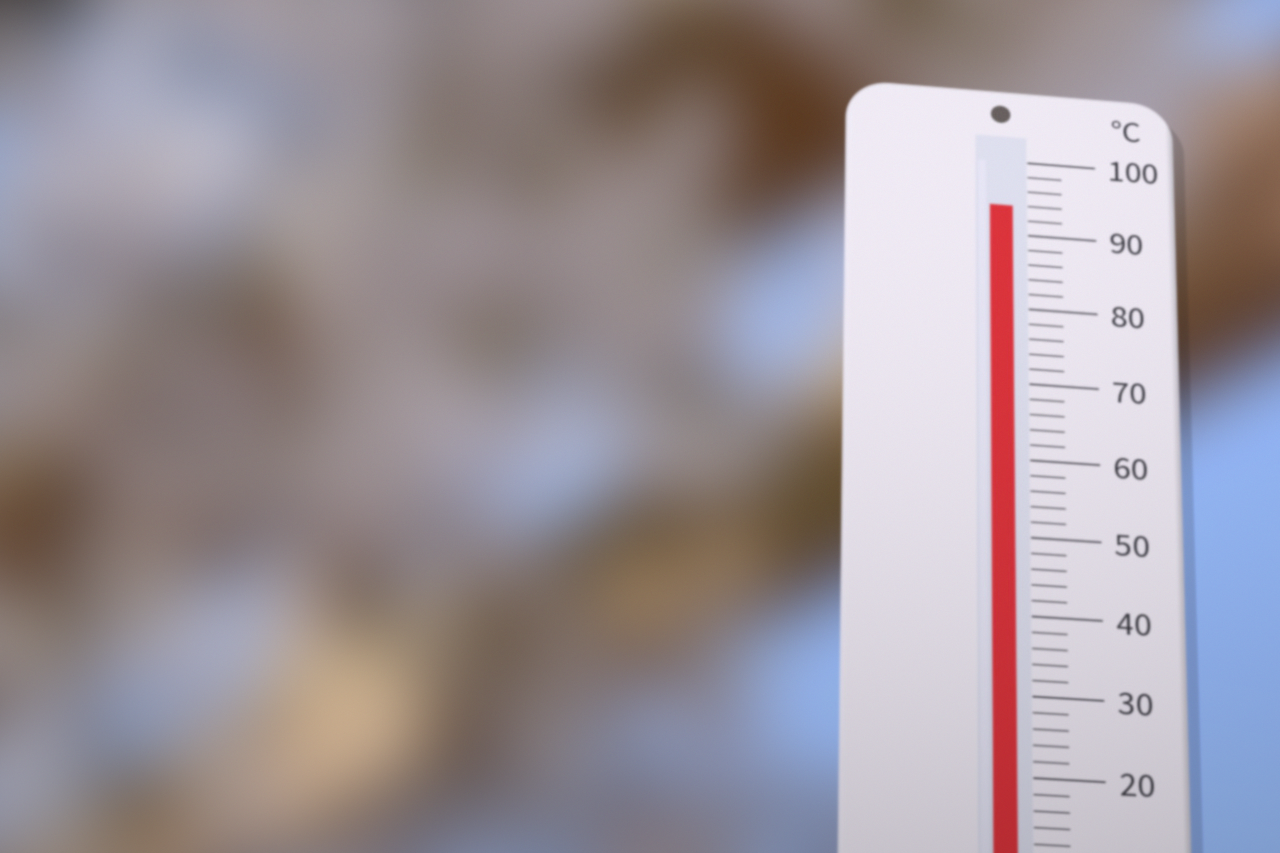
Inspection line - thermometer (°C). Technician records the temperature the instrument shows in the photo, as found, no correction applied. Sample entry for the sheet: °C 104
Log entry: °C 94
